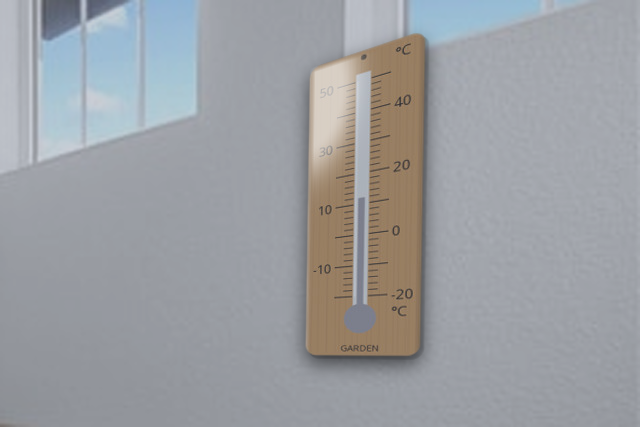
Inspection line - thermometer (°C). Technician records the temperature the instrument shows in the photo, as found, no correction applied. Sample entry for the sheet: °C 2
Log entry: °C 12
